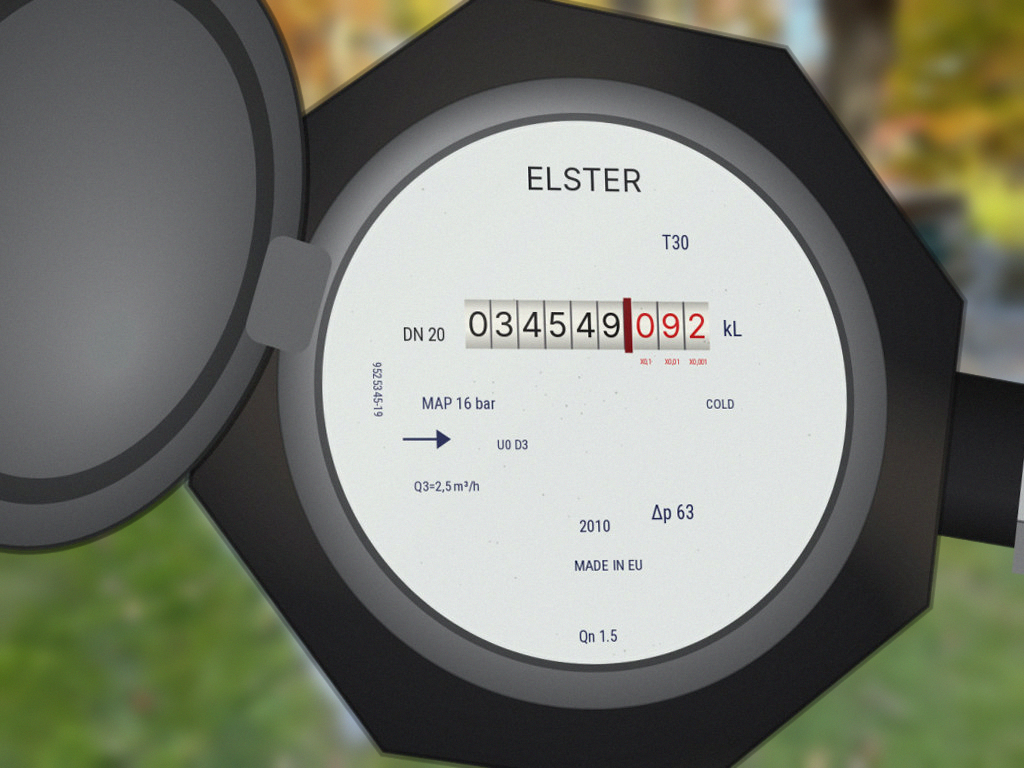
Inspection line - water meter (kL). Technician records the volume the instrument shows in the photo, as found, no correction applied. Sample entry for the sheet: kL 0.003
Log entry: kL 34549.092
